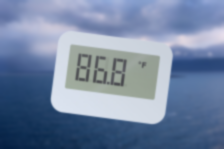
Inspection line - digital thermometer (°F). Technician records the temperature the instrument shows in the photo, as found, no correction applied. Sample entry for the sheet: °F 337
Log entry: °F 86.8
